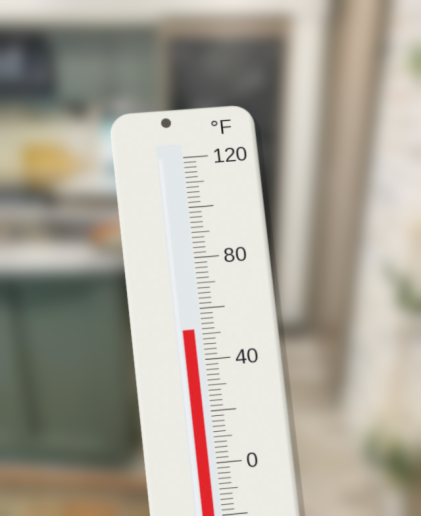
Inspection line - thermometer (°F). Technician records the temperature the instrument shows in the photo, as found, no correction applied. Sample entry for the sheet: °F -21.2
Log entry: °F 52
